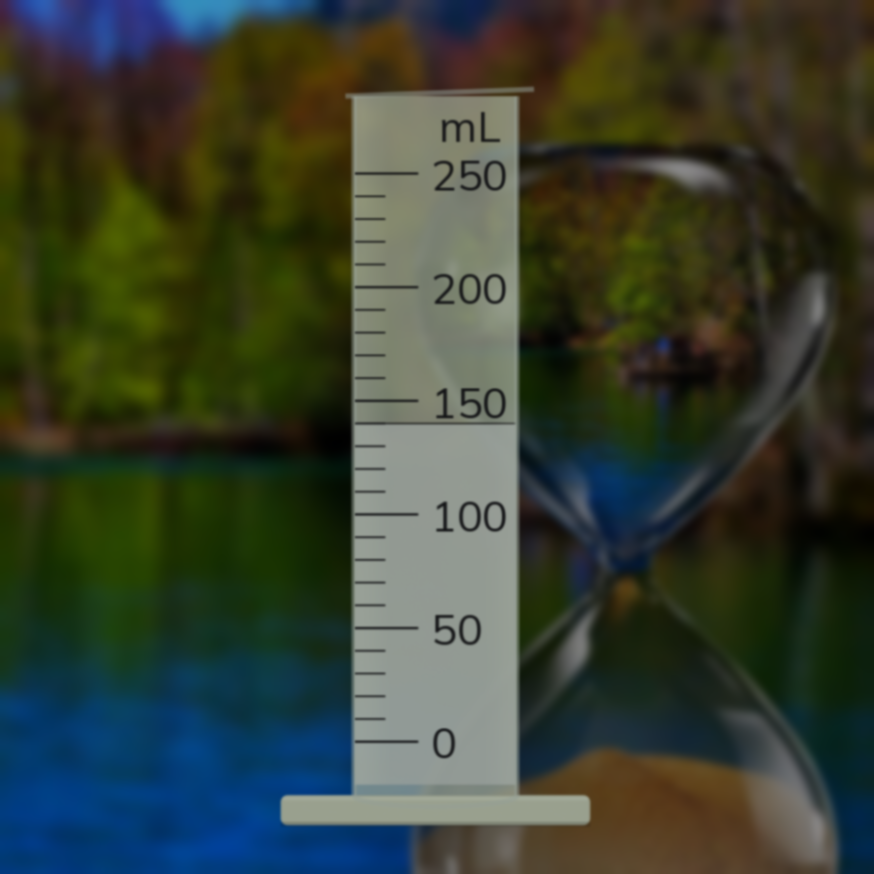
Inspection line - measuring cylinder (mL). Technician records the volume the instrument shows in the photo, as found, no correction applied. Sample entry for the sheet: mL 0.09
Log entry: mL 140
